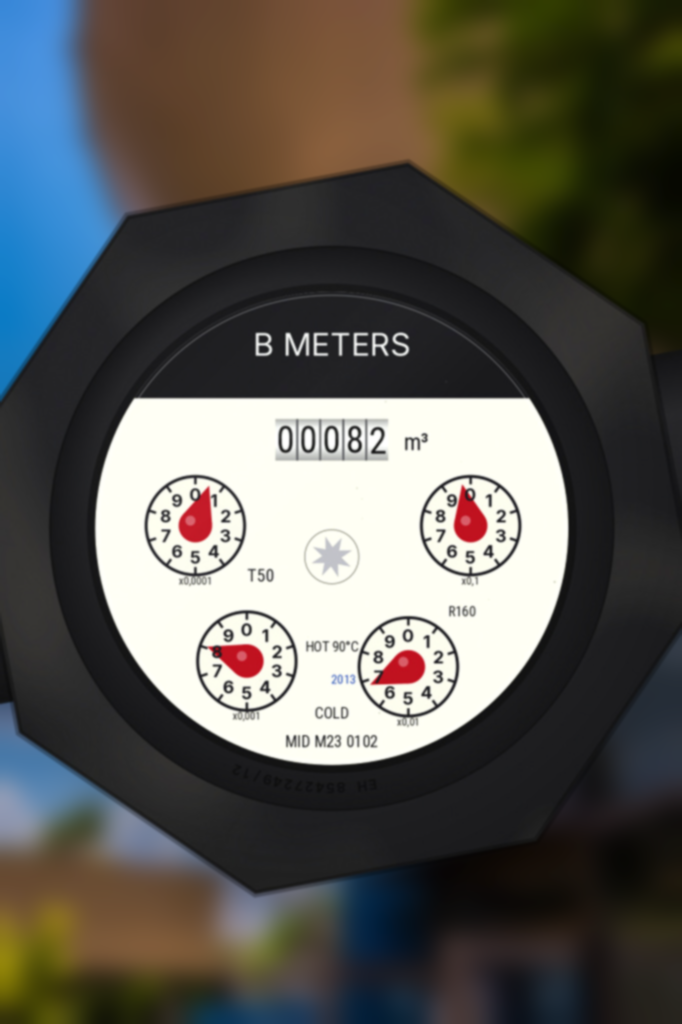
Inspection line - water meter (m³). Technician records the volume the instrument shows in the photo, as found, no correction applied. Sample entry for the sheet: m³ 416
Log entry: m³ 81.9680
